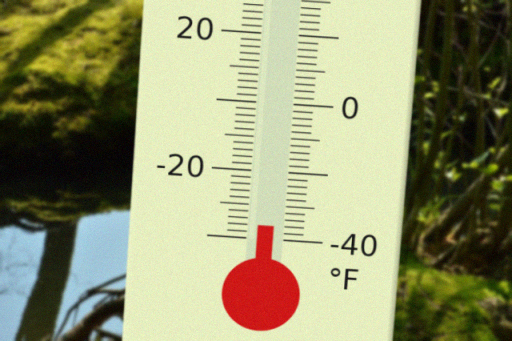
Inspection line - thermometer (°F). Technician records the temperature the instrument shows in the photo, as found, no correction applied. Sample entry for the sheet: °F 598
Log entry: °F -36
